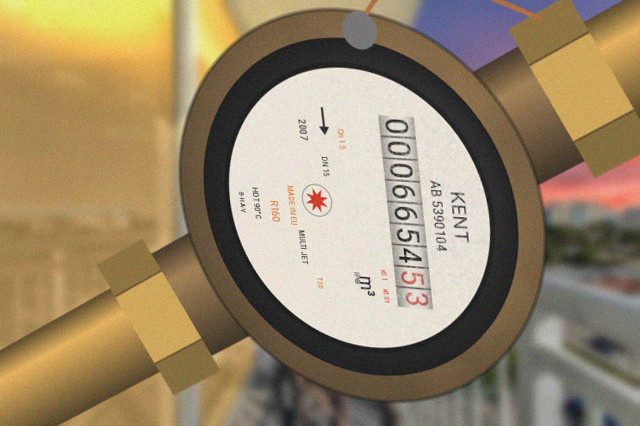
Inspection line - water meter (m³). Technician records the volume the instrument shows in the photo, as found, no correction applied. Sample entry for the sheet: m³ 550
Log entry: m³ 6654.53
